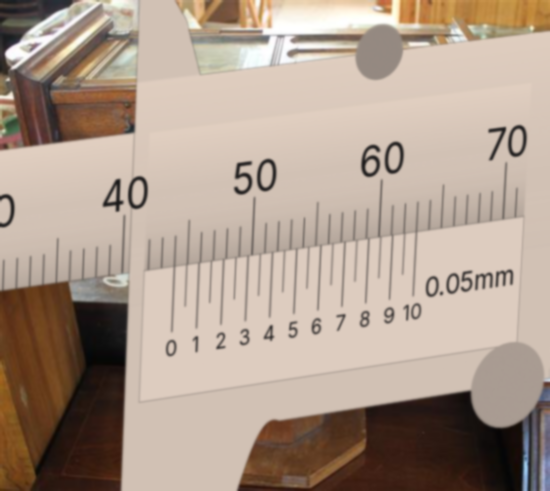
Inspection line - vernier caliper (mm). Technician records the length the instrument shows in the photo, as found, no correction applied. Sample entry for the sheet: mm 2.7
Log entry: mm 44.0
